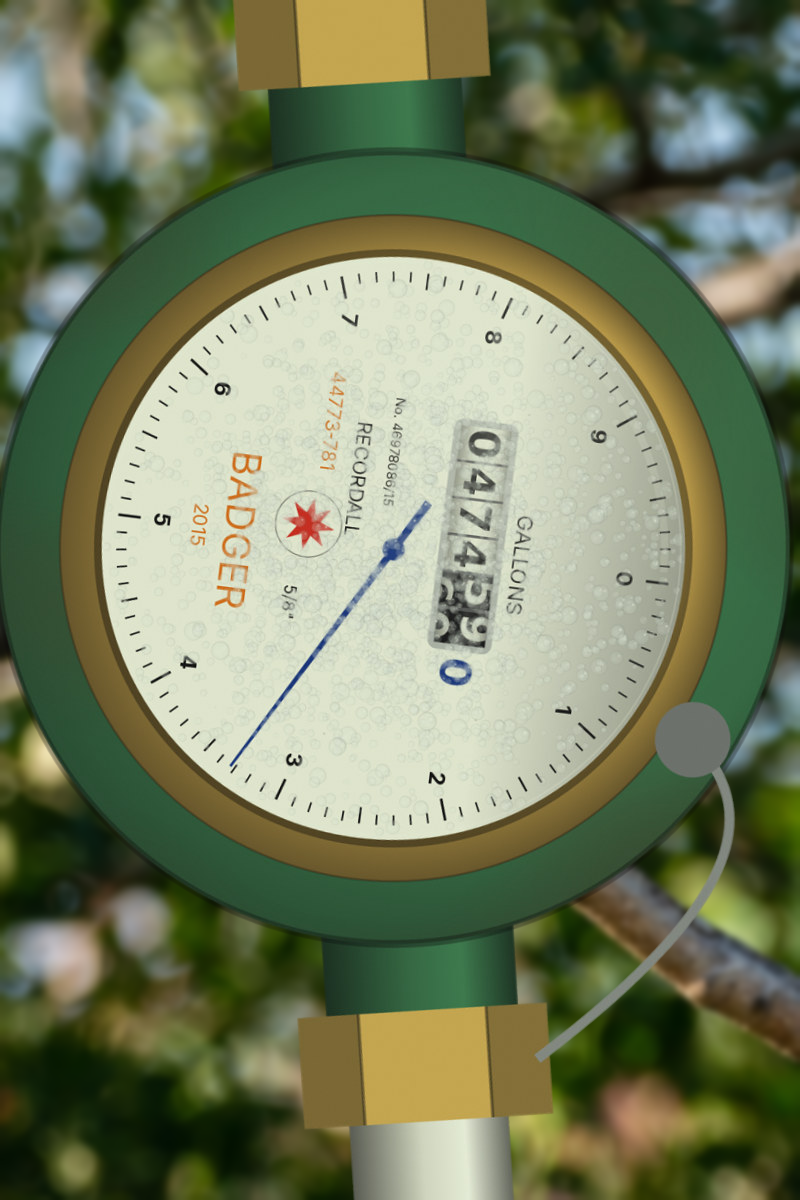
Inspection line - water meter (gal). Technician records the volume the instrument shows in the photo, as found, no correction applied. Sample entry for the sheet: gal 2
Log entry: gal 474593.3
